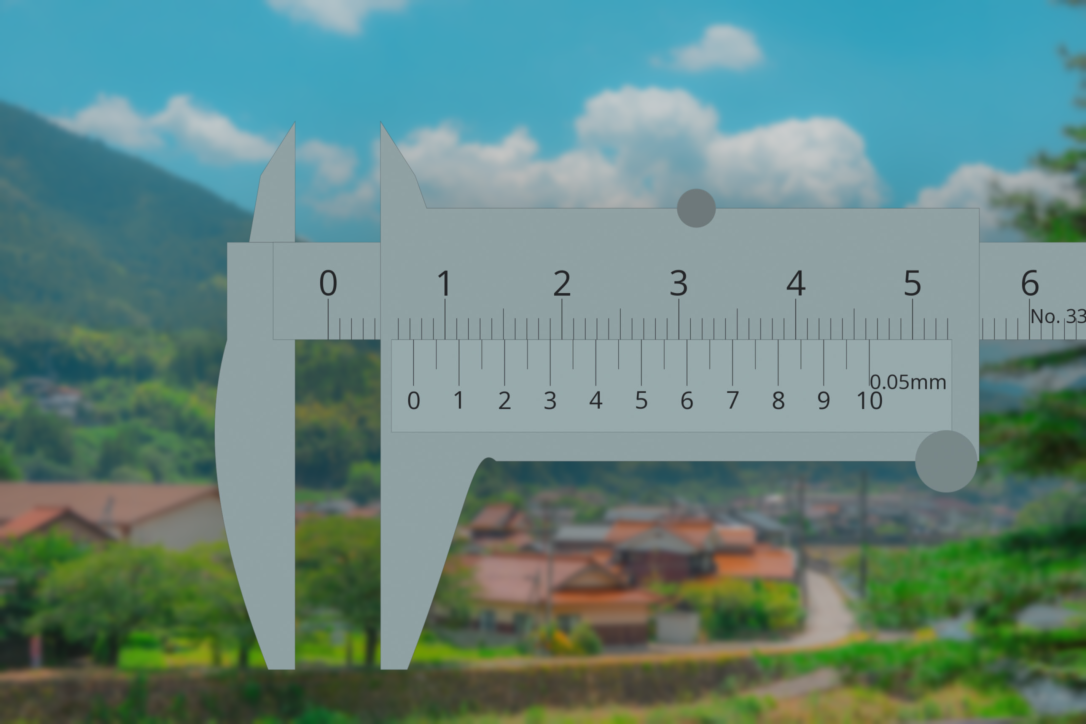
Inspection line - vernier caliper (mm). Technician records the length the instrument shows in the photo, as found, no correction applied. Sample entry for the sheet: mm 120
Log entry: mm 7.3
